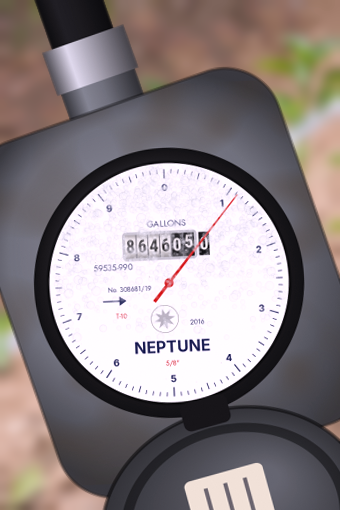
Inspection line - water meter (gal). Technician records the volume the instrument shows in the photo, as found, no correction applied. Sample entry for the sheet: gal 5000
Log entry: gal 8646051.1
